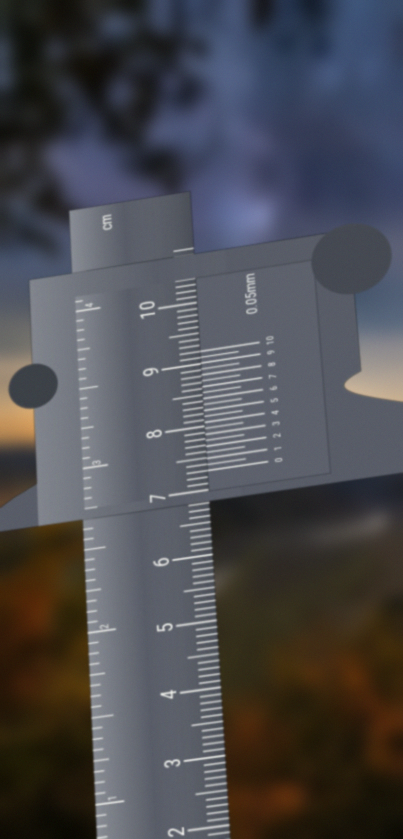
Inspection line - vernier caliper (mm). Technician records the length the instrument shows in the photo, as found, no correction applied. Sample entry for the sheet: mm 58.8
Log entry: mm 73.0
